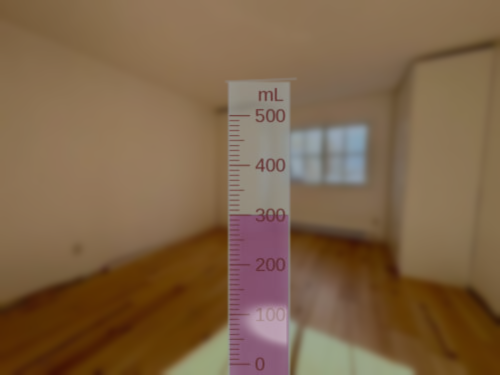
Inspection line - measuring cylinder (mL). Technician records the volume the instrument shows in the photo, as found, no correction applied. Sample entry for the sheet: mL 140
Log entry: mL 300
